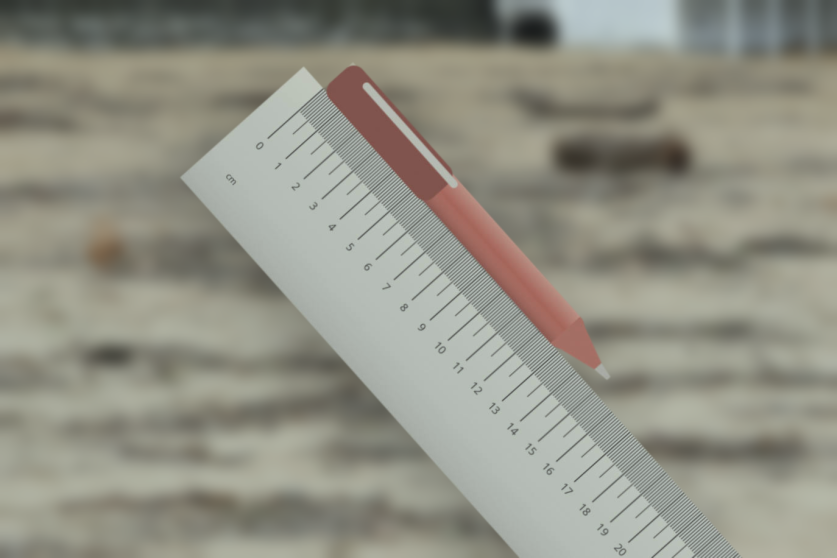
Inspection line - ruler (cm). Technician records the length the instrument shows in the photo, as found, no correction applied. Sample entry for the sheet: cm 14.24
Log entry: cm 15
